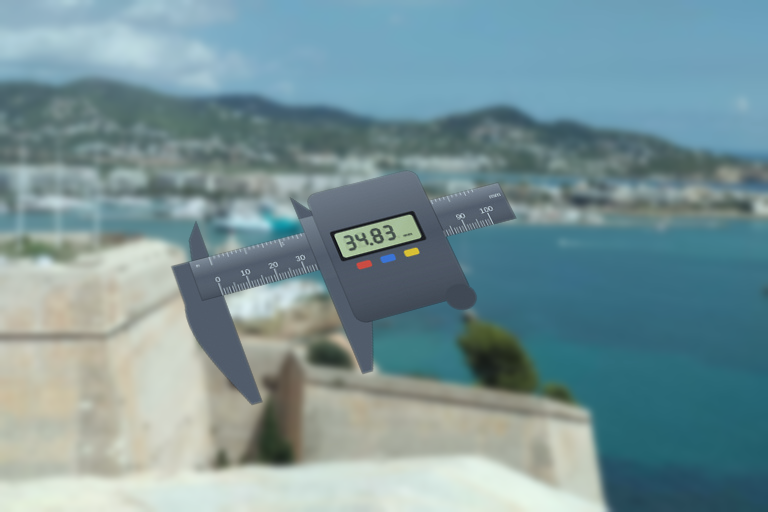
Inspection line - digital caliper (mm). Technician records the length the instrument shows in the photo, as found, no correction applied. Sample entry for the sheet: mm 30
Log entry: mm 34.83
